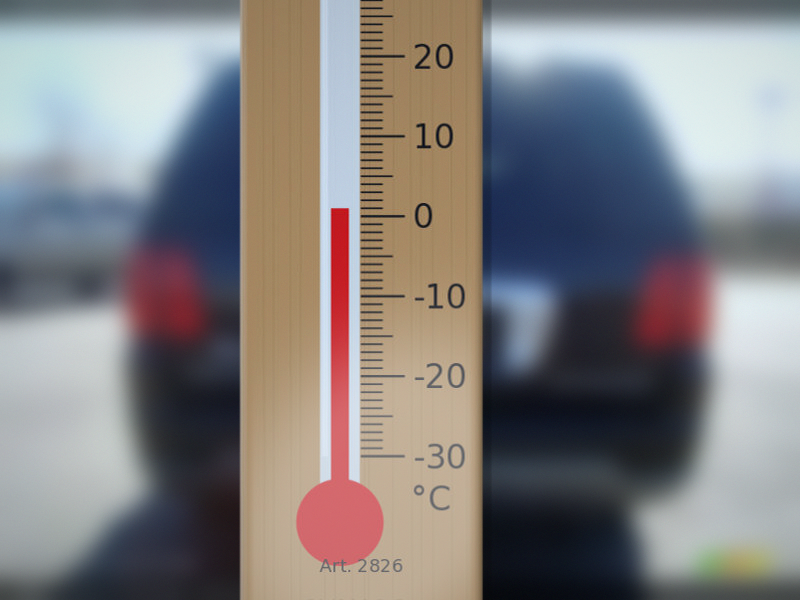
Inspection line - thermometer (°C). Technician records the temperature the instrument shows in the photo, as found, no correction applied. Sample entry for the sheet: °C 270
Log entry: °C 1
